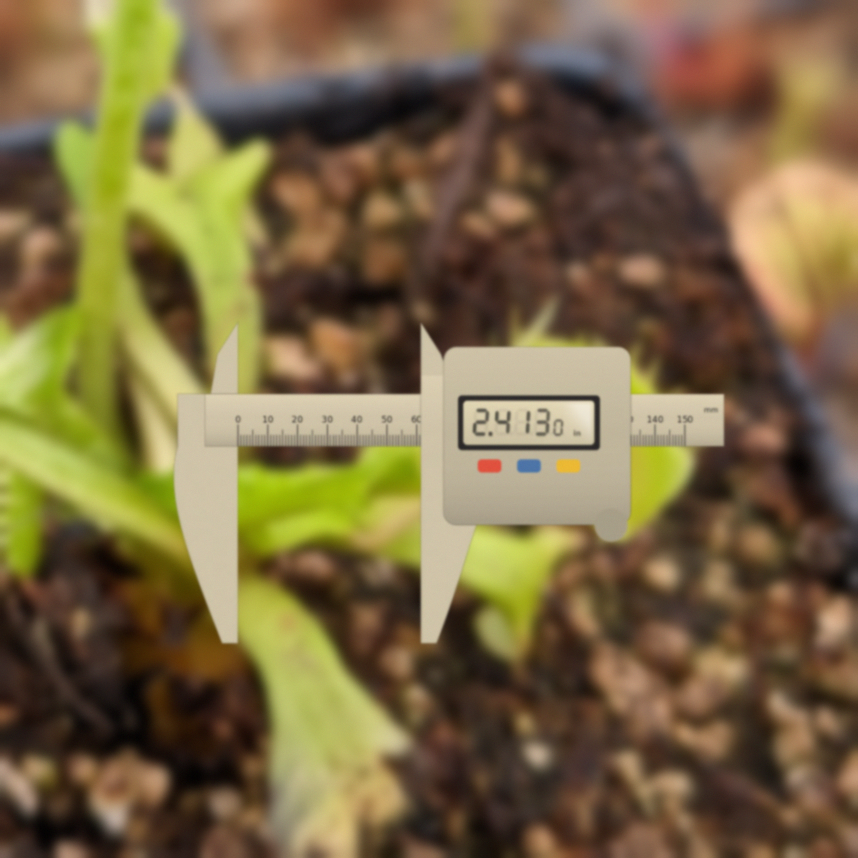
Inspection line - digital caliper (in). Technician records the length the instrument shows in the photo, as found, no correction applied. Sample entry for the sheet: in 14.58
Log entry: in 2.4130
